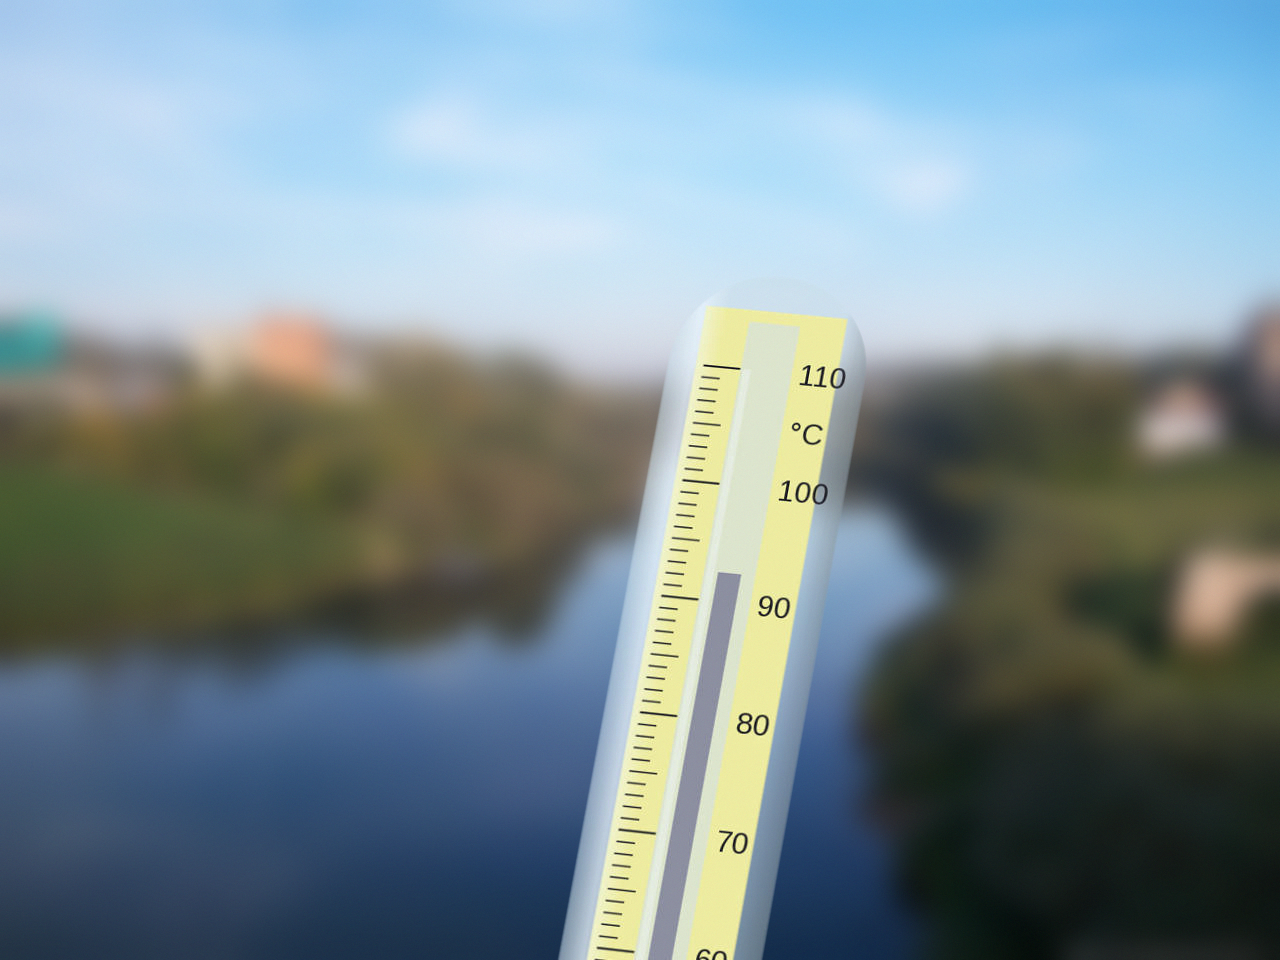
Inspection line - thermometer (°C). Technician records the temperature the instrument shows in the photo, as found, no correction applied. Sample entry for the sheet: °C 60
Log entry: °C 92.5
